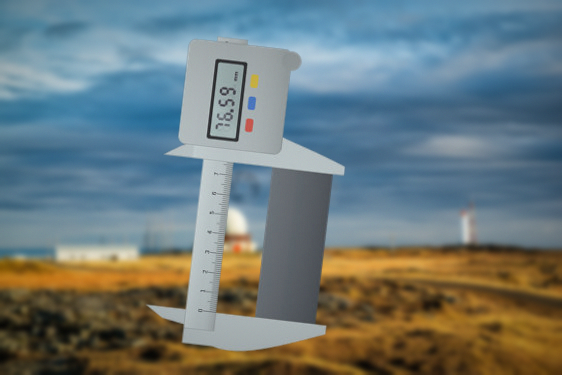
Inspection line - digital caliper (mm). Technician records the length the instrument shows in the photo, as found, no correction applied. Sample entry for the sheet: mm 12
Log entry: mm 76.59
